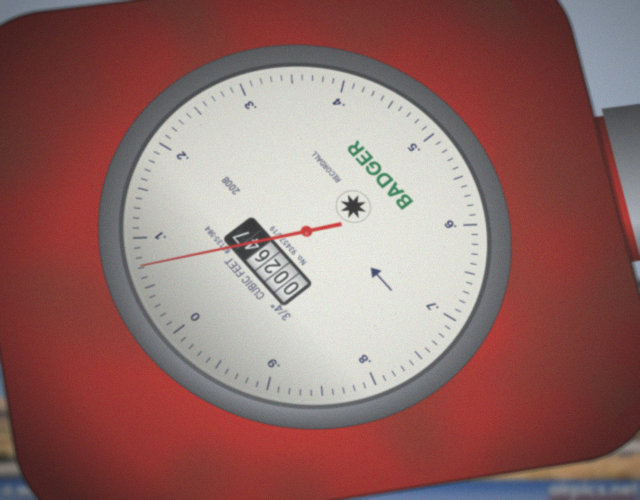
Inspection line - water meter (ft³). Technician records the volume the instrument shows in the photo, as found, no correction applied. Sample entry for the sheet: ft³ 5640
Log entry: ft³ 2647.07
